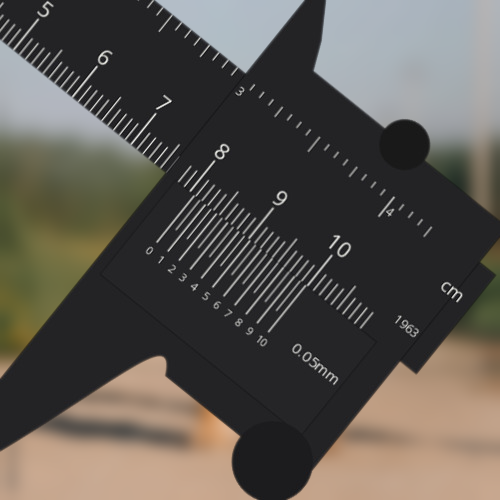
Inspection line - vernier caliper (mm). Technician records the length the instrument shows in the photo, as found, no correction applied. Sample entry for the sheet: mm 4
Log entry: mm 80.8
